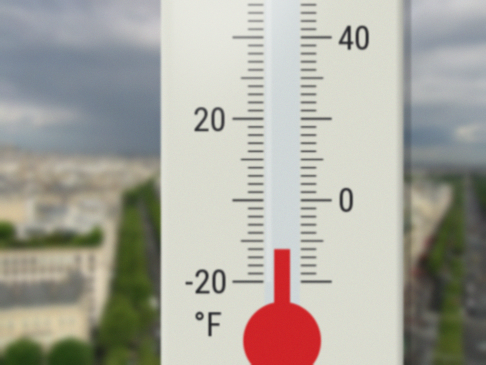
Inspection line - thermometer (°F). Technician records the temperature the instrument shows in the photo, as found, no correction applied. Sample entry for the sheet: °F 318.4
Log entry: °F -12
